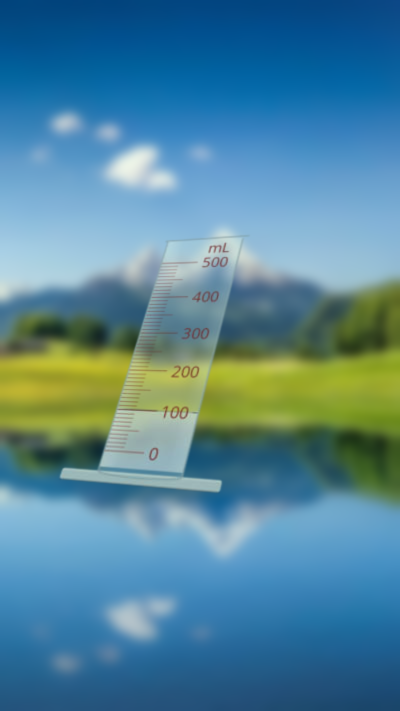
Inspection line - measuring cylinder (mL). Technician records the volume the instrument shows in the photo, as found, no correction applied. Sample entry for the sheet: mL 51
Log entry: mL 100
